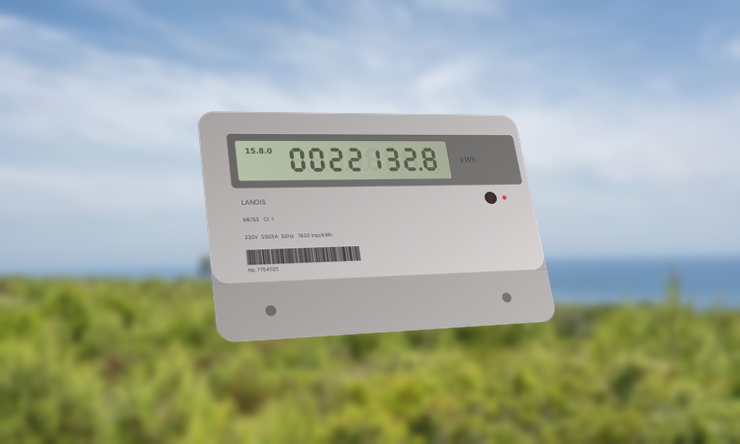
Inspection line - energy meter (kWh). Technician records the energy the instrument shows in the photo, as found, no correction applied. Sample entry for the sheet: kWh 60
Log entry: kWh 22132.8
